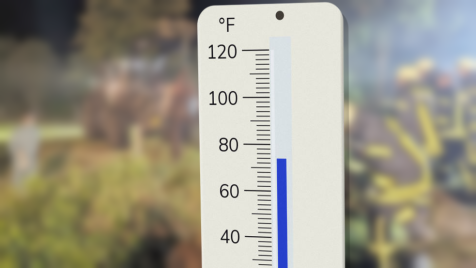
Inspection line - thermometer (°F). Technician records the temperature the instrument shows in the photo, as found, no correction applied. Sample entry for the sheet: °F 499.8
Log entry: °F 74
